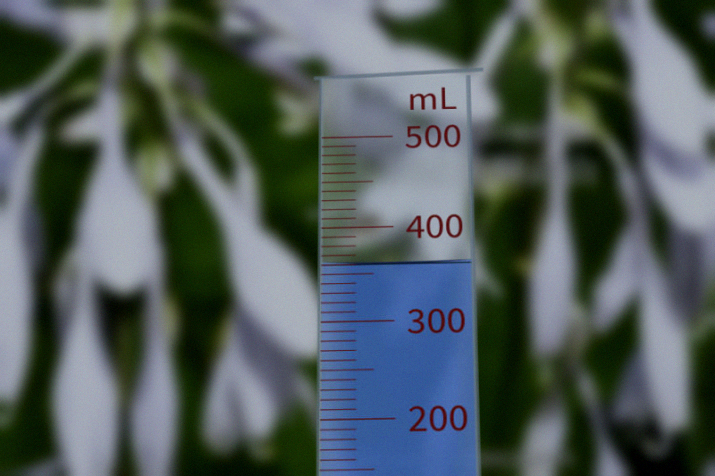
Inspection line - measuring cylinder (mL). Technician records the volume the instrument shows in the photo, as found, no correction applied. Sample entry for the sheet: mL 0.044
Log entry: mL 360
